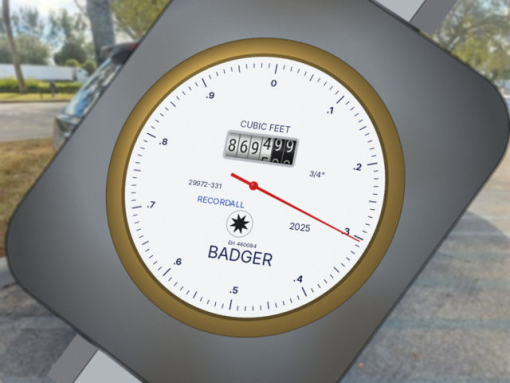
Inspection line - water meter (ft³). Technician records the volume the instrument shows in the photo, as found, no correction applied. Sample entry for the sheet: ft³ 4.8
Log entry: ft³ 869499.30
